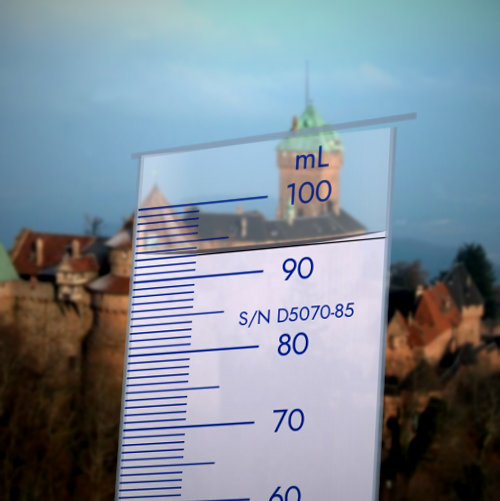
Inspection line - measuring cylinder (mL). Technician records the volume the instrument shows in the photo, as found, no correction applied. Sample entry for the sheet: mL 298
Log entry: mL 93
